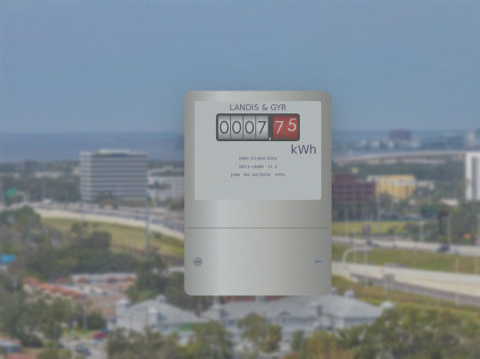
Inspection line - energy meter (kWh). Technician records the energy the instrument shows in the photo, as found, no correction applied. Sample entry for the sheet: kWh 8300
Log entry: kWh 7.75
